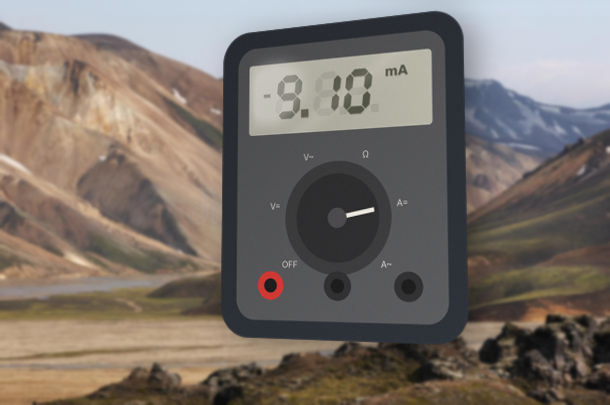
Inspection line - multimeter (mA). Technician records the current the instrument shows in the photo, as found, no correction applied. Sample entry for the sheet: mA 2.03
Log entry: mA -9.10
